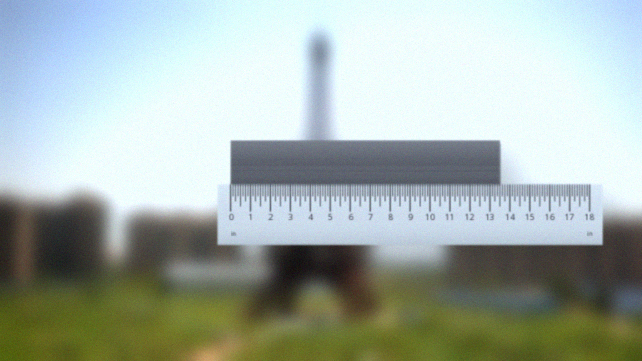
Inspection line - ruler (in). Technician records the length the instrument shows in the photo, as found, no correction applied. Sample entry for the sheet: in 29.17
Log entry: in 13.5
